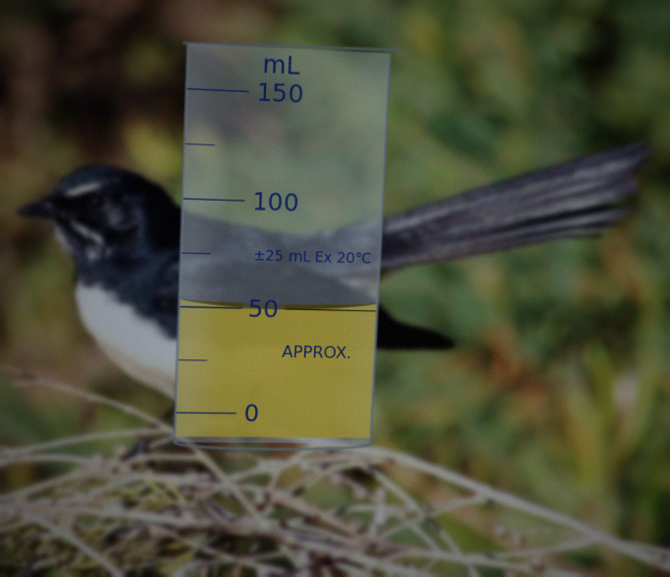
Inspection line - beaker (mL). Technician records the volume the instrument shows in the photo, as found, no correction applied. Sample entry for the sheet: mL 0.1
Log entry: mL 50
